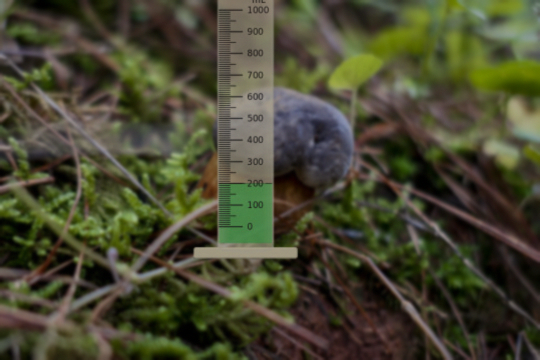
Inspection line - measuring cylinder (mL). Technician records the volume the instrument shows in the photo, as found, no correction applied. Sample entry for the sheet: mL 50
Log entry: mL 200
